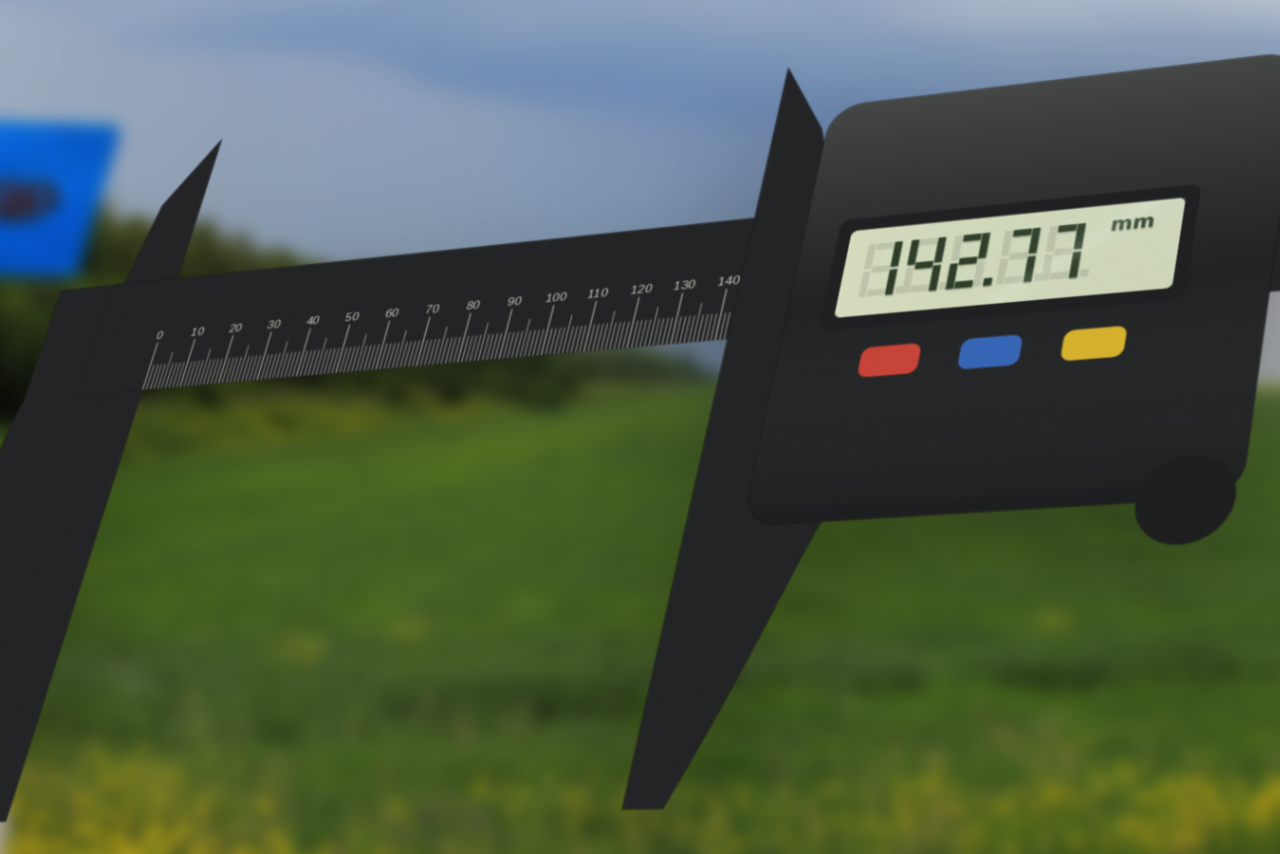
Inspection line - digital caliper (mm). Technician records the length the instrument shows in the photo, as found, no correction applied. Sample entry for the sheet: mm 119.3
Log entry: mm 142.77
